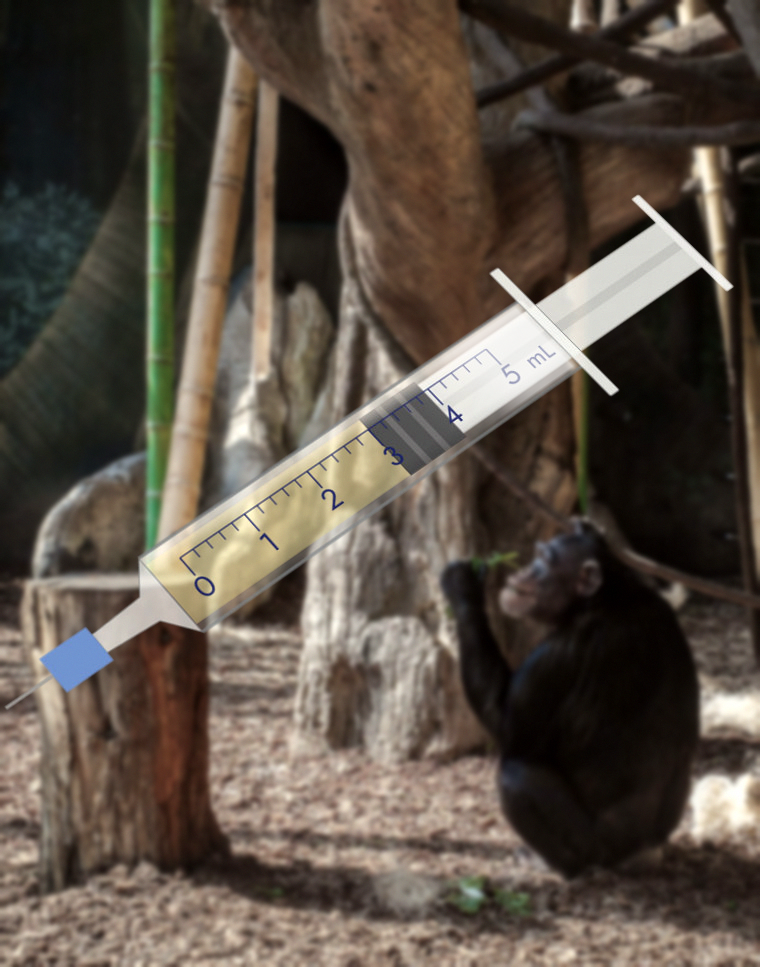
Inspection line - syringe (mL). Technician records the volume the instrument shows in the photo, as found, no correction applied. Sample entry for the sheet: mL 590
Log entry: mL 3
